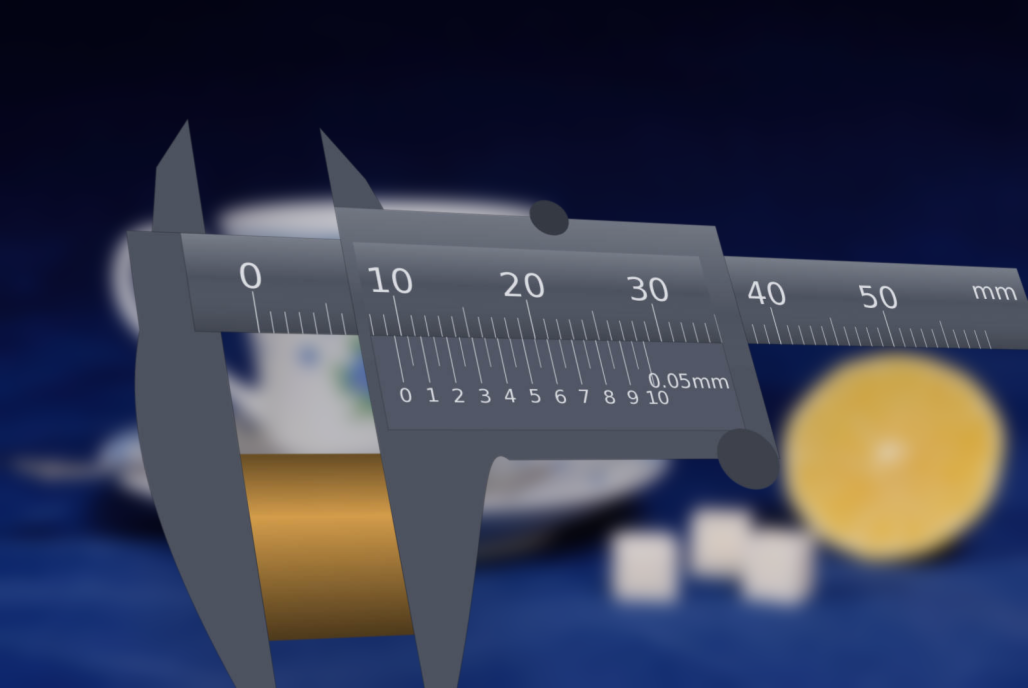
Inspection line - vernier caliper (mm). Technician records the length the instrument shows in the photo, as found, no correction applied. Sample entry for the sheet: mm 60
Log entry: mm 9.5
